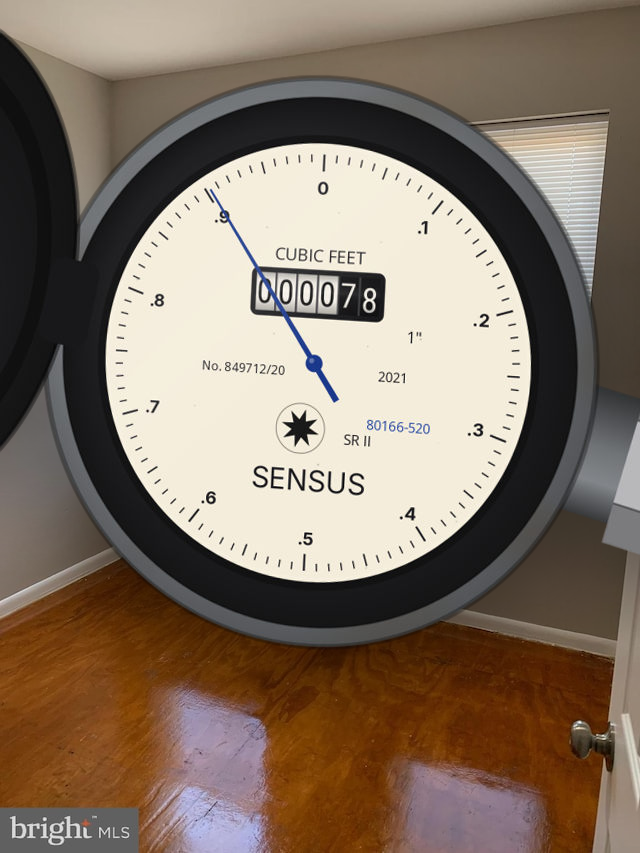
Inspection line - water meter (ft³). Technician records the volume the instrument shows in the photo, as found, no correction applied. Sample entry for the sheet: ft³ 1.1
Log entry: ft³ 77.90
